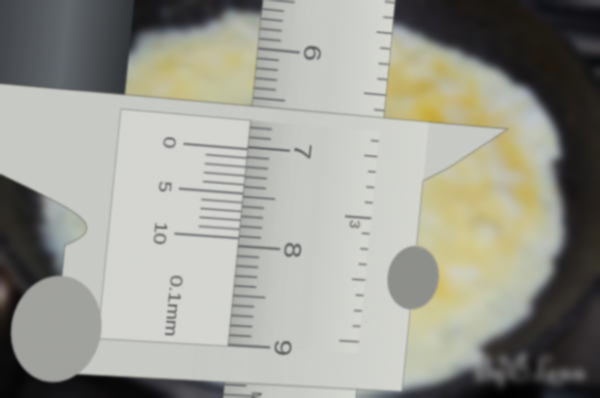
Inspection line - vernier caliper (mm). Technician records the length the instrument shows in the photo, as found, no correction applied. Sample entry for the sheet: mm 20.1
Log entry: mm 70.2
